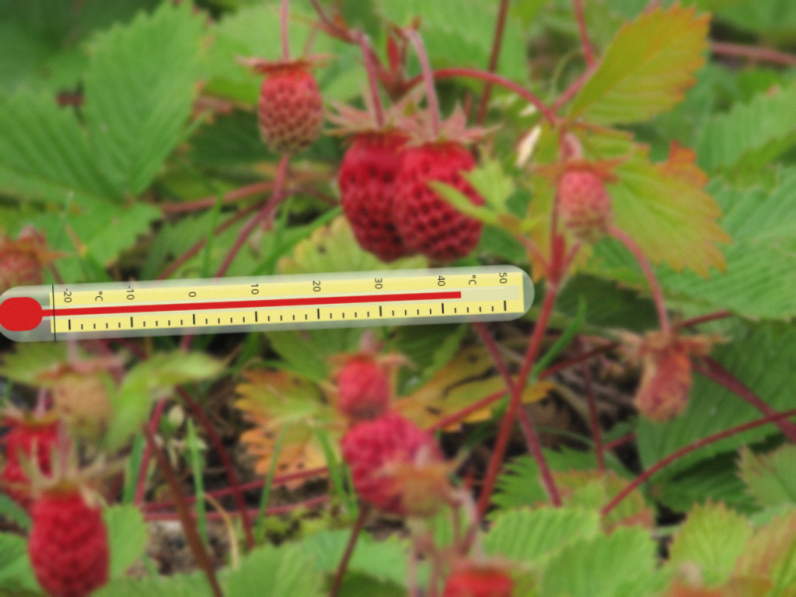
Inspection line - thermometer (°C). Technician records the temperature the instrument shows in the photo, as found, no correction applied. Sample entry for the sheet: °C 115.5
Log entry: °C 43
